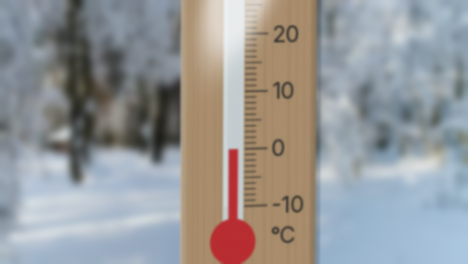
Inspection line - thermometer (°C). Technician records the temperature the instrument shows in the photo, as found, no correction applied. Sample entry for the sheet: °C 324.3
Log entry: °C 0
